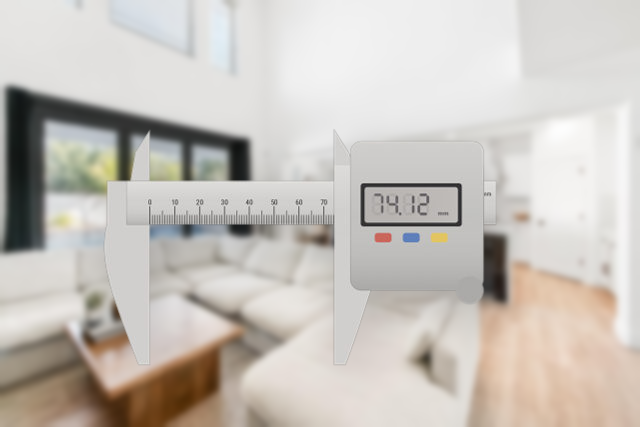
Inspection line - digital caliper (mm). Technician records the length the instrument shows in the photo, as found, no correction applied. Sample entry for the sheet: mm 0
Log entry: mm 74.12
